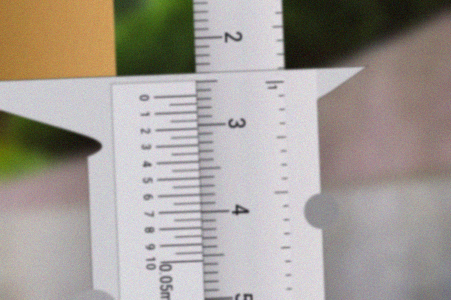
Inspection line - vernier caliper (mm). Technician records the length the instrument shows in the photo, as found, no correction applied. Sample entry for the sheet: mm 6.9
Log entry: mm 26.6
